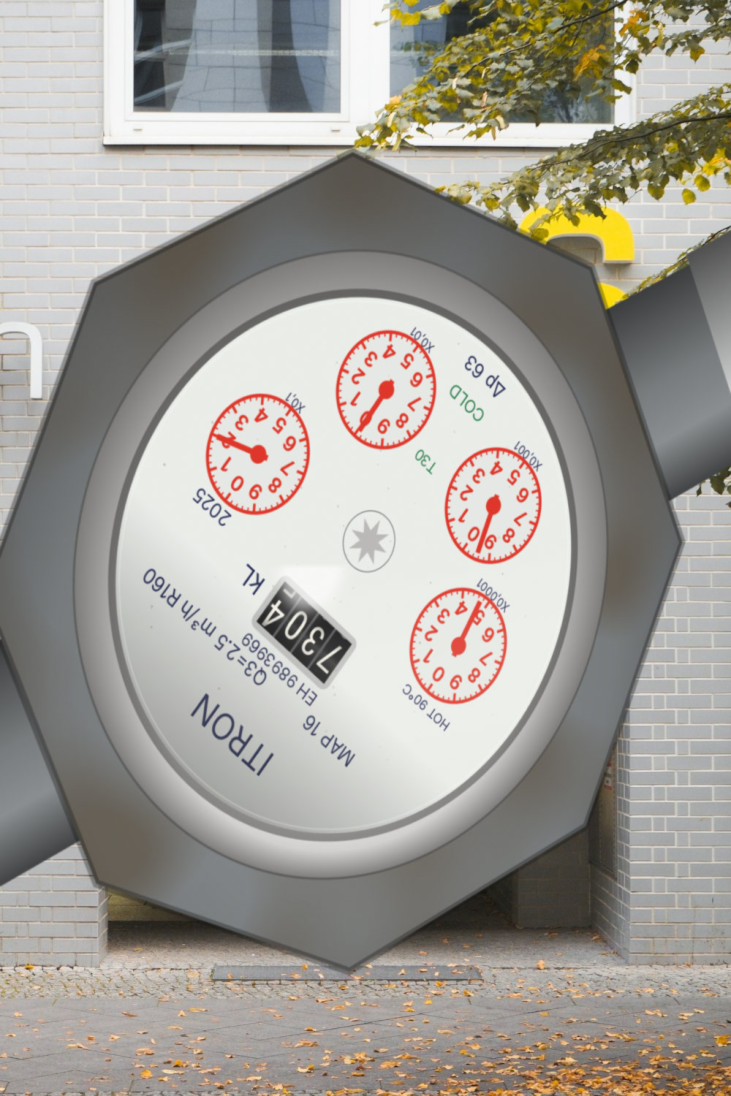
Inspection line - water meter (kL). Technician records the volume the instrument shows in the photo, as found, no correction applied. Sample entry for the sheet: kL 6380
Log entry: kL 7304.1994
